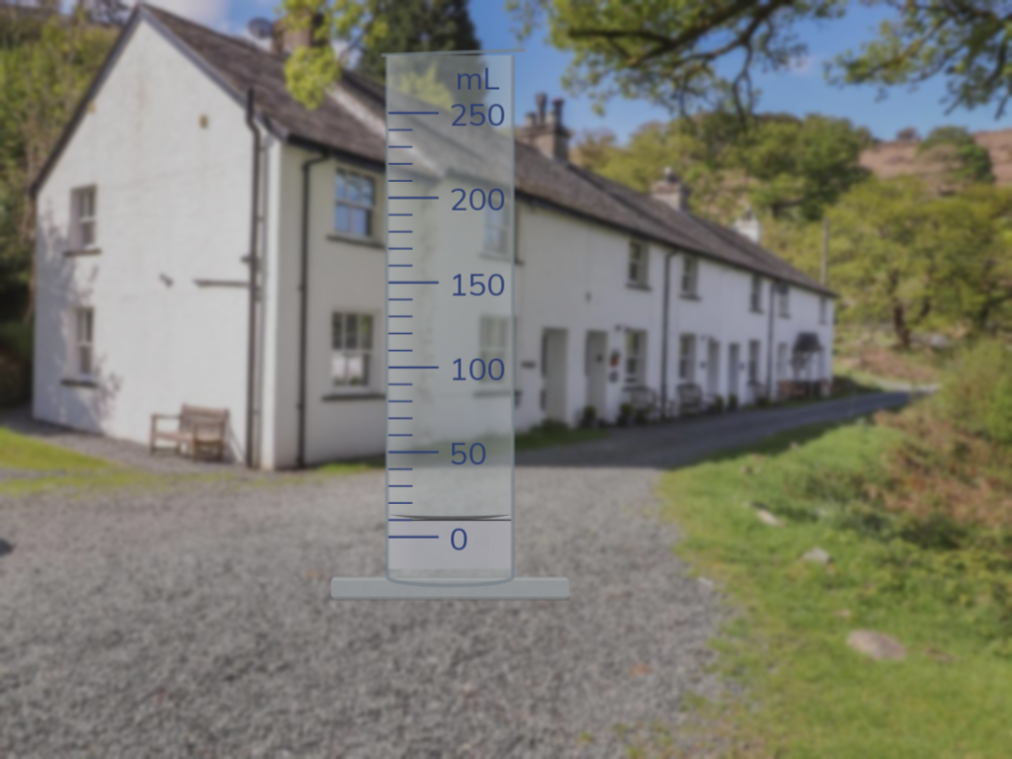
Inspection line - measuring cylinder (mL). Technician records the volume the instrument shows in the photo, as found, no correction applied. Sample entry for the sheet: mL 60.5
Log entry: mL 10
